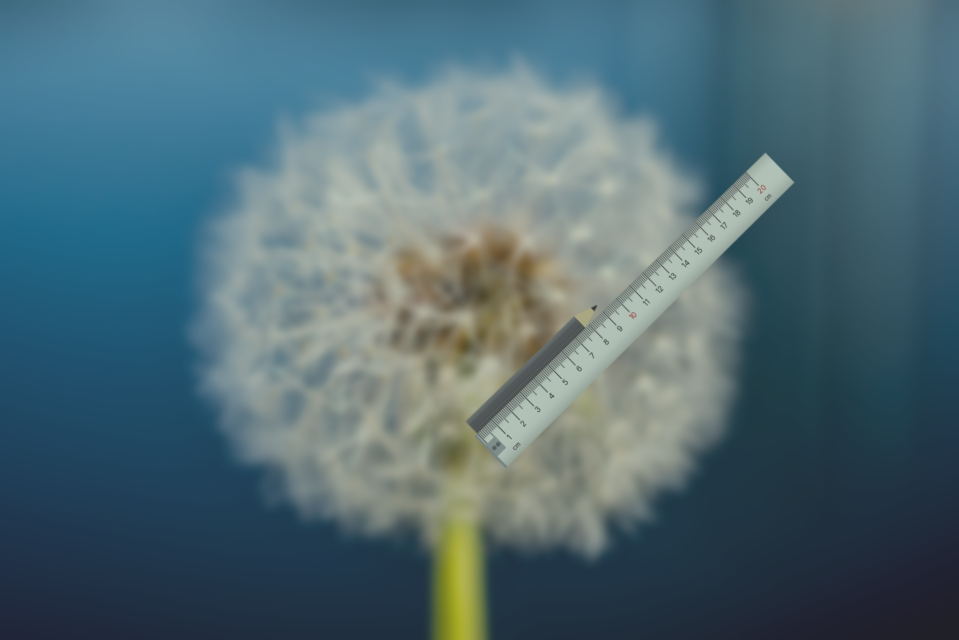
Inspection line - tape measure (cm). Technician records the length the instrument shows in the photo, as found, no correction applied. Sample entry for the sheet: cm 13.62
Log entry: cm 9
